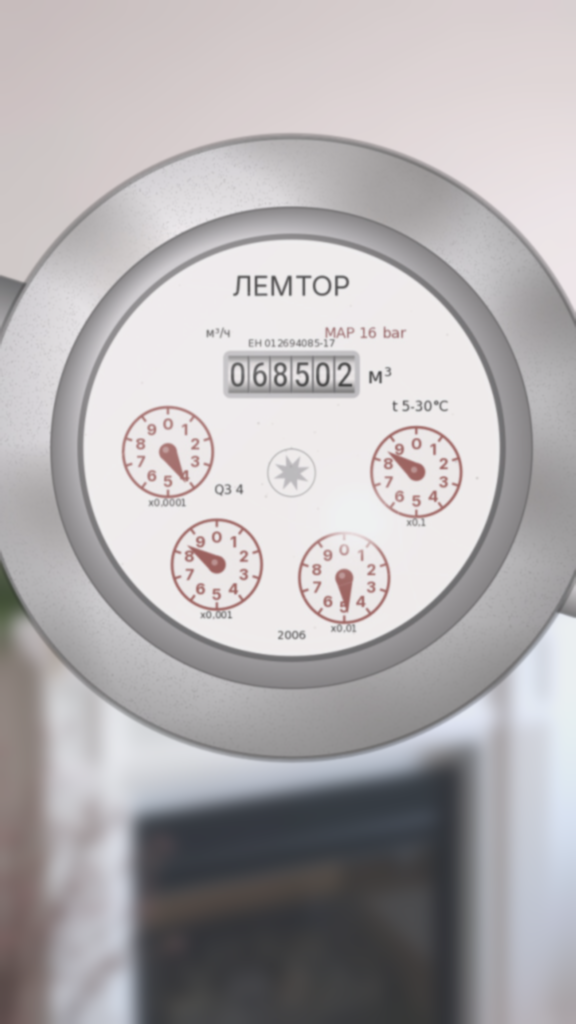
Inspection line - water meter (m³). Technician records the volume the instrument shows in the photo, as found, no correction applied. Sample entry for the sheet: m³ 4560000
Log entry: m³ 68502.8484
